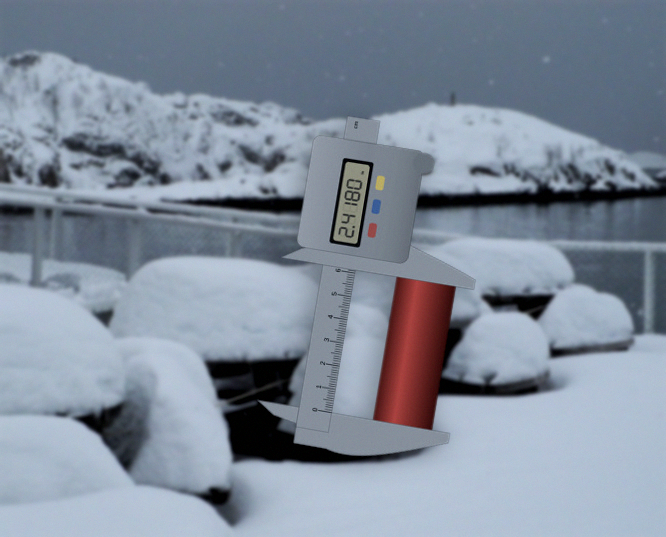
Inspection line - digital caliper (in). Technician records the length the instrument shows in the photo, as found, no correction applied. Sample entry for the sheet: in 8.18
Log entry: in 2.4180
